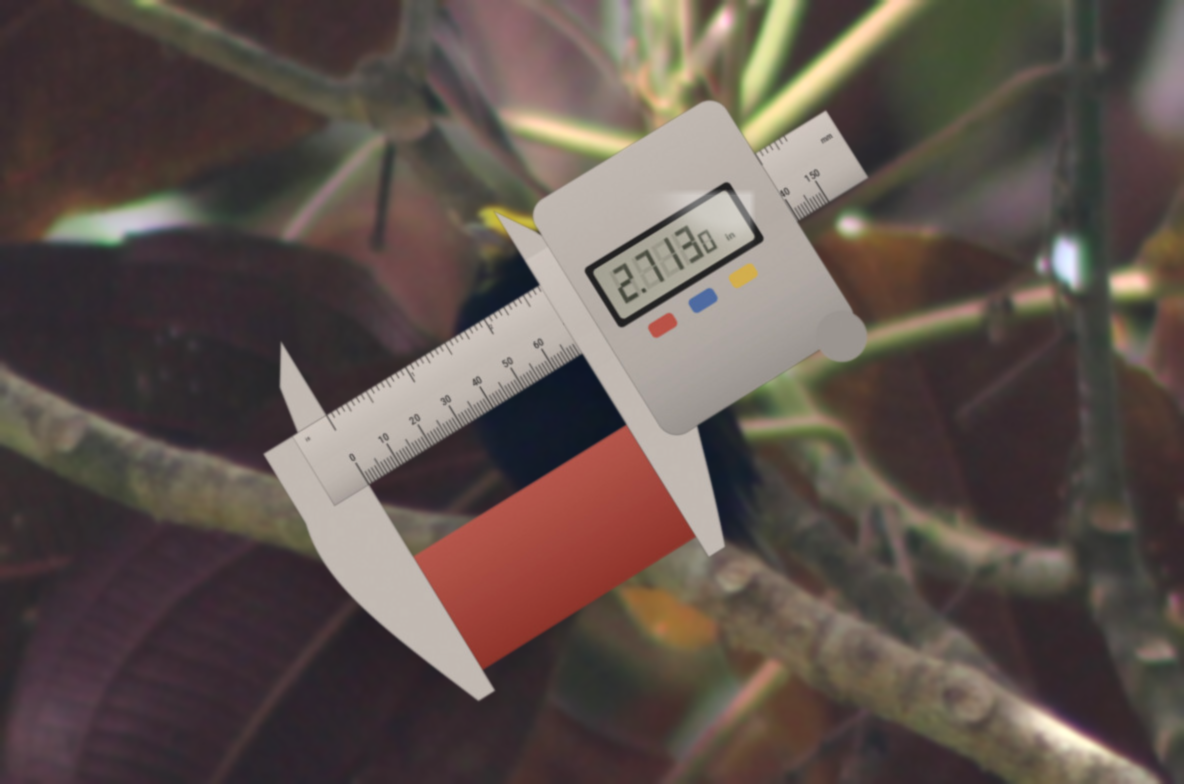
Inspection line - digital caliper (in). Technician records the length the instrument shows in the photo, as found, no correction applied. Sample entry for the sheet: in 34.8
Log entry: in 2.7130
